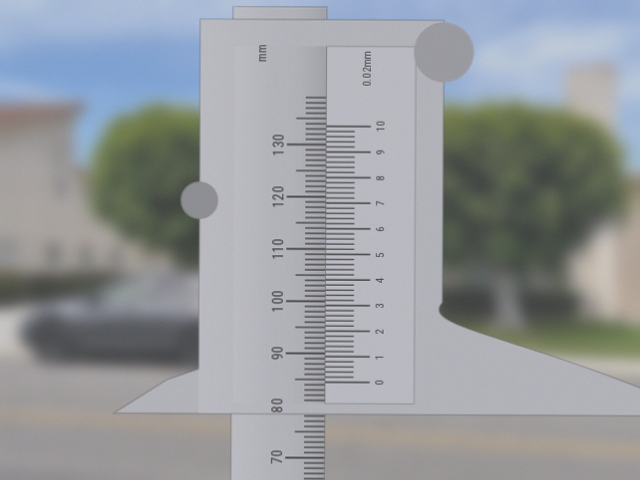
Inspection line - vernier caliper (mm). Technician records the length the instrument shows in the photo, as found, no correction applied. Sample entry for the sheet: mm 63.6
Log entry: mm 84.5
